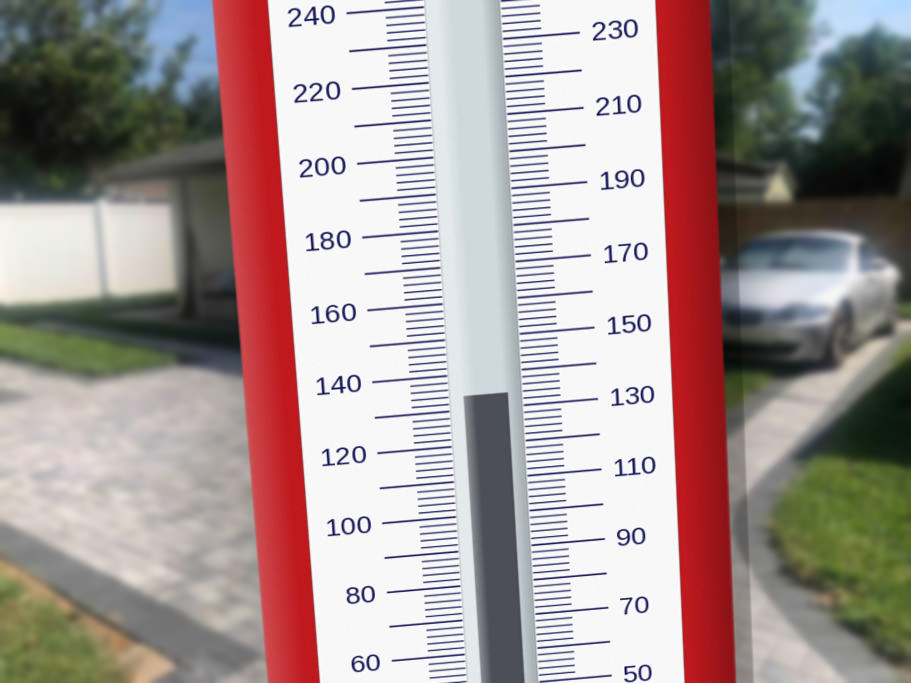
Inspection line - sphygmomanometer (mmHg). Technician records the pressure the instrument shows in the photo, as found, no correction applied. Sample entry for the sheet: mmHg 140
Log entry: mmHg 134
